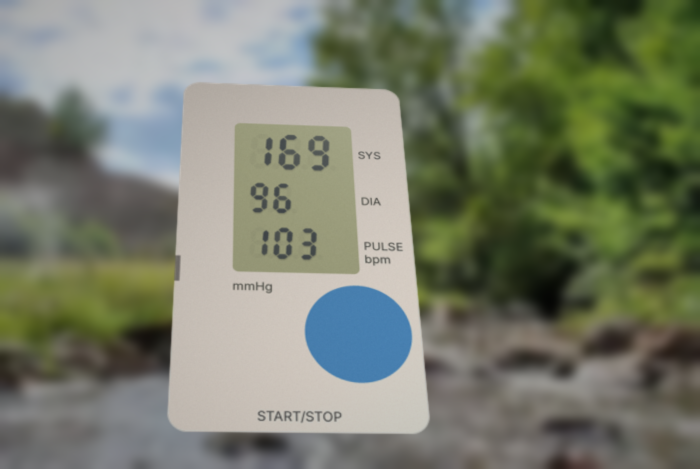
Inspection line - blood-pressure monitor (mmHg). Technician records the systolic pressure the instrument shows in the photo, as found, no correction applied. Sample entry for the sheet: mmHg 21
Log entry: mmHg 169
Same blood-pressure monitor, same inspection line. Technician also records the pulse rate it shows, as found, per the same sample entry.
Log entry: bpm 103
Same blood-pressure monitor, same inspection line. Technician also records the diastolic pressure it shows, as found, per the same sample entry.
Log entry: mmHg 96
